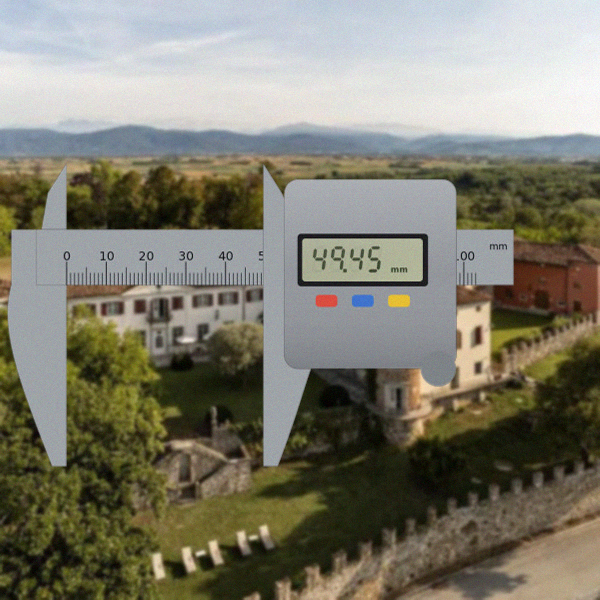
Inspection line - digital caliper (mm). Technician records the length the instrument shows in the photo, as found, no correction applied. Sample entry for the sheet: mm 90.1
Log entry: mm 49.45
